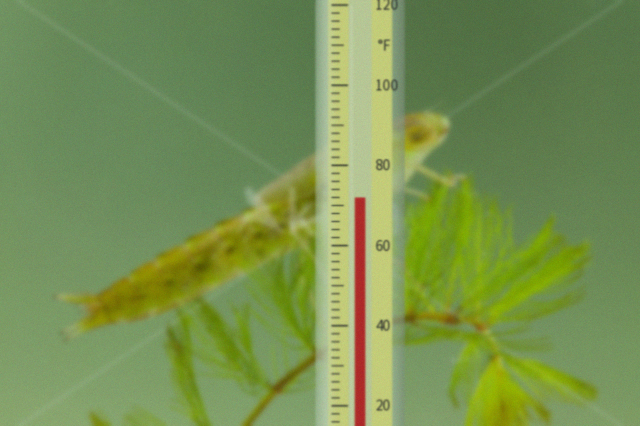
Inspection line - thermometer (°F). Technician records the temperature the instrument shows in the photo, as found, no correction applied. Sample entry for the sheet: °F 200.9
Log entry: °F 72
